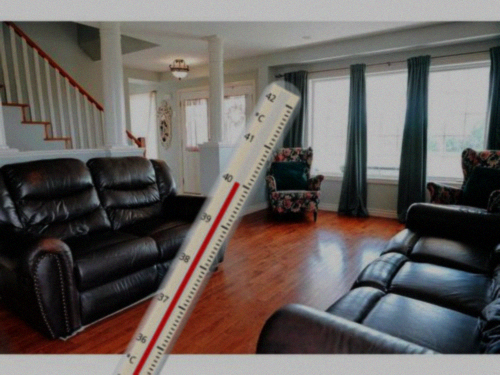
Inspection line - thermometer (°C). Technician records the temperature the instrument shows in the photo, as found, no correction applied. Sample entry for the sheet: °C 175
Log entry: °C 40
